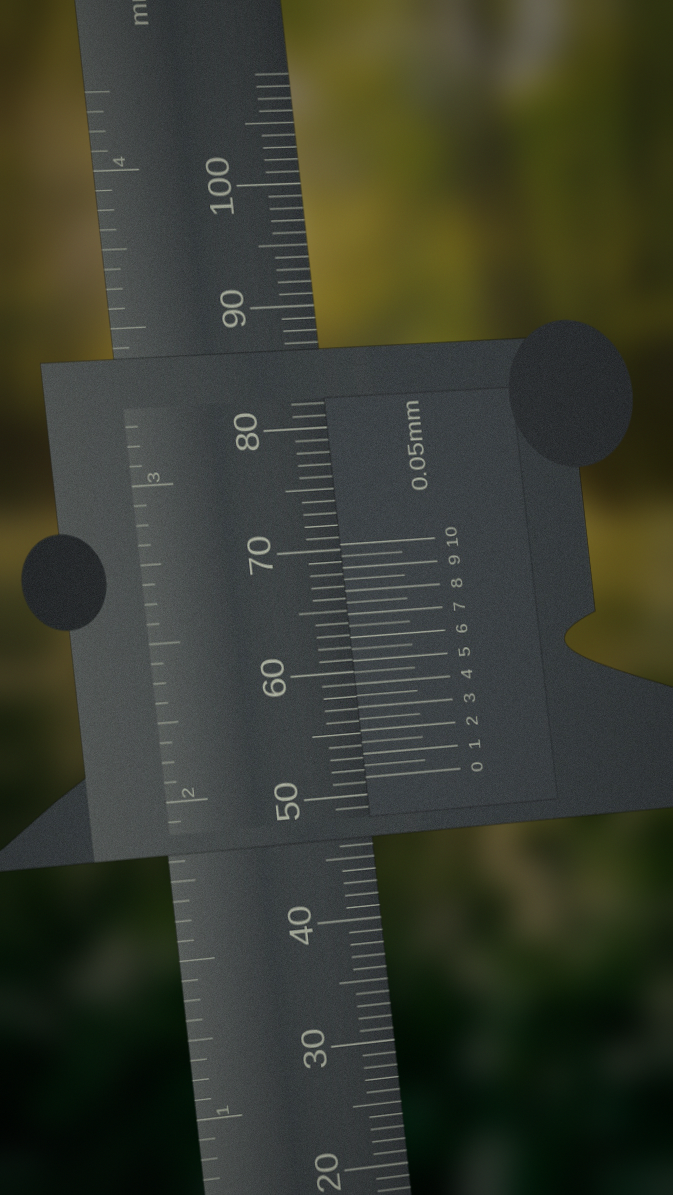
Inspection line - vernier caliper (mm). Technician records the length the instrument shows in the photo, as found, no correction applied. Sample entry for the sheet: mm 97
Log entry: mm 51.4
